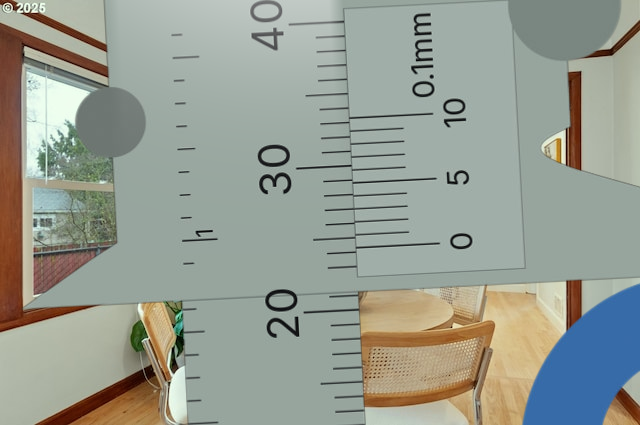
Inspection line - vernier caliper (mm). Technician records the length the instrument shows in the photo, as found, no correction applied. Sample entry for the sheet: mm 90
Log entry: mm 24.3
